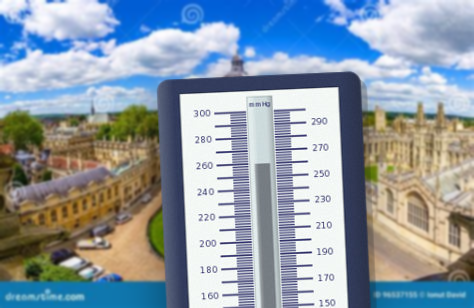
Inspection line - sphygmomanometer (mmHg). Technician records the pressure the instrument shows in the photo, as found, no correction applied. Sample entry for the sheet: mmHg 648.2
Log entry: mmHg 260
